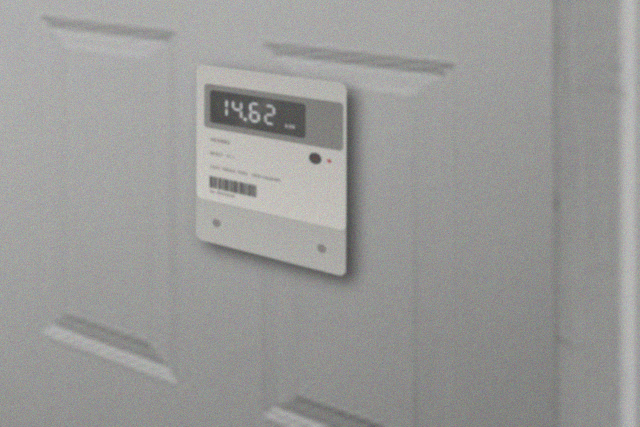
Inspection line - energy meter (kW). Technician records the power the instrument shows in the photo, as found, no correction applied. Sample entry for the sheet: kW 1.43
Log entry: kW 14.62
